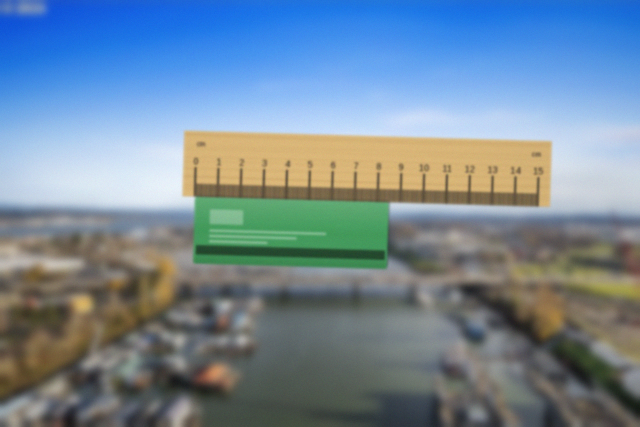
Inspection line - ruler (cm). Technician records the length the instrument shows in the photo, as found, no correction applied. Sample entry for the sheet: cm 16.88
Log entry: cm 8.5
